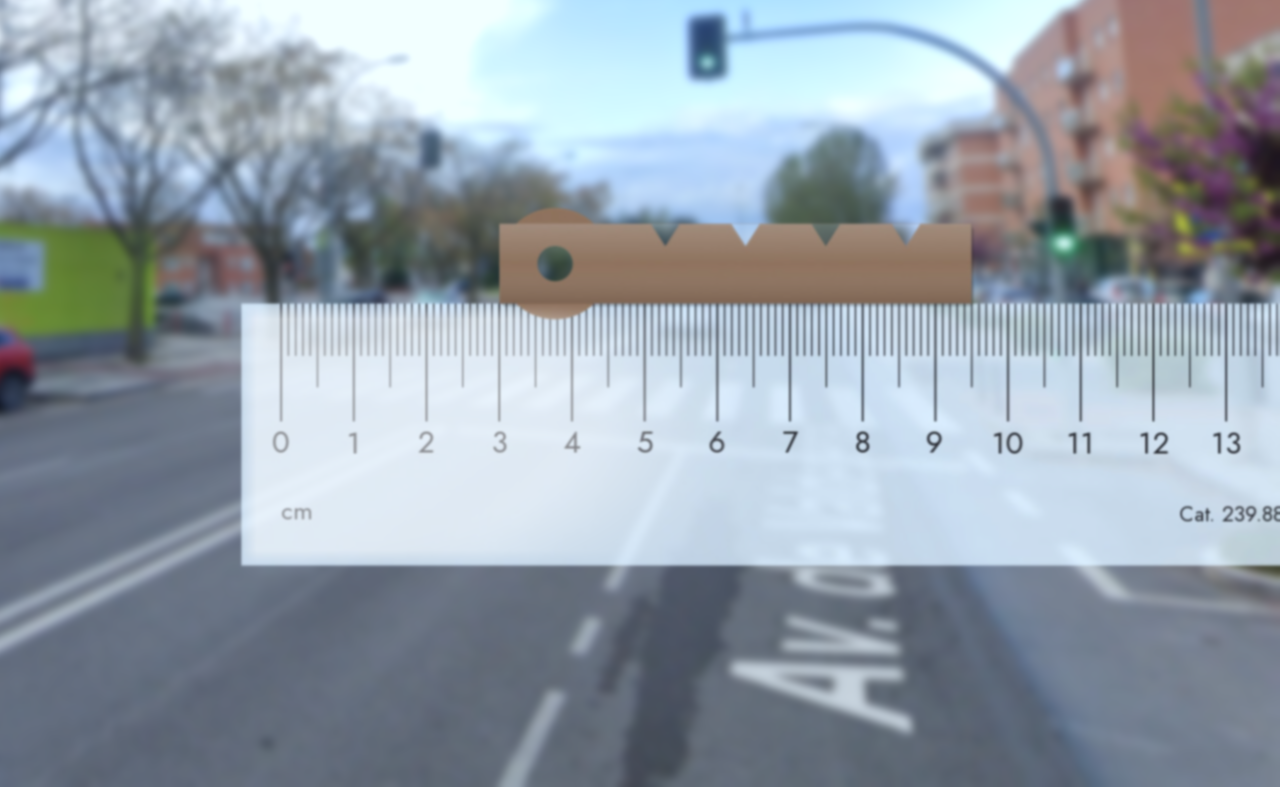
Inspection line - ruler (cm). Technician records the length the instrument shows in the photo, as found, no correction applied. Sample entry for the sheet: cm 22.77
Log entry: cm 6.5
